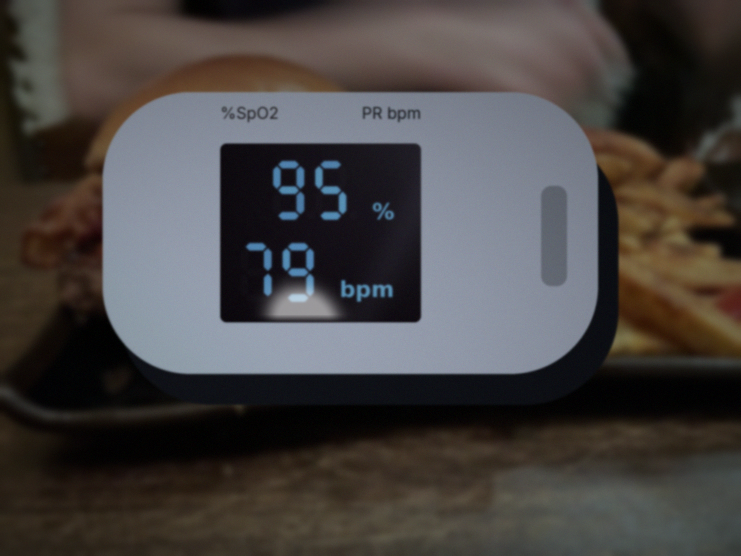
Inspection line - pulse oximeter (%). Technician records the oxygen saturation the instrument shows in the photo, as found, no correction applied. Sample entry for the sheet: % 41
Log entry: % 95
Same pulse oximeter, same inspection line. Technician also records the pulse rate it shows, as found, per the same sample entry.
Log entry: bpm 79
